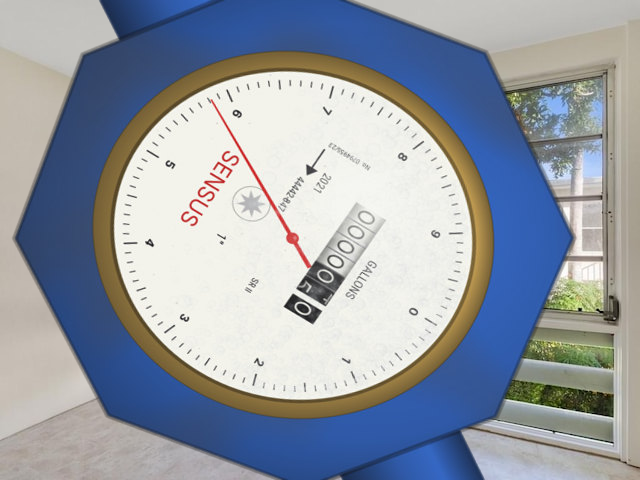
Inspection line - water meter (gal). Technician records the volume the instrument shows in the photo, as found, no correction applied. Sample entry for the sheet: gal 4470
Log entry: gal 45.8
